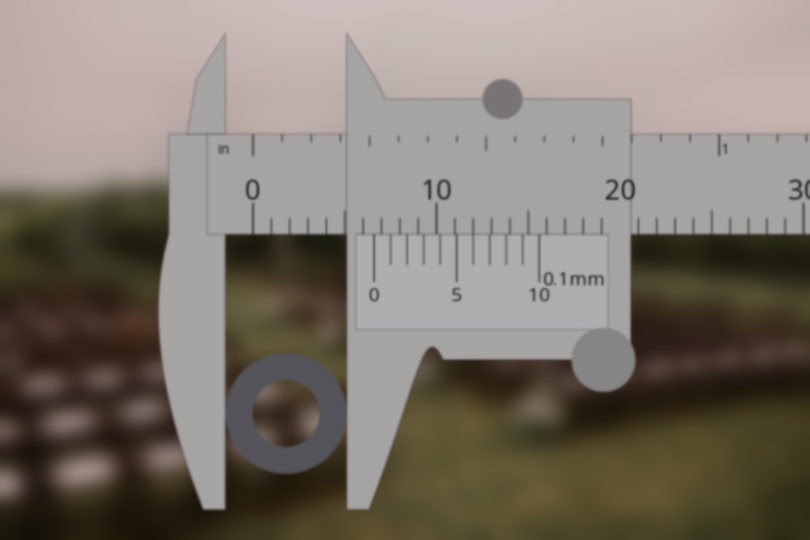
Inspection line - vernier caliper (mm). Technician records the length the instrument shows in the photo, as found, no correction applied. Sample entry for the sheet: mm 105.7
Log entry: mm 6.6
